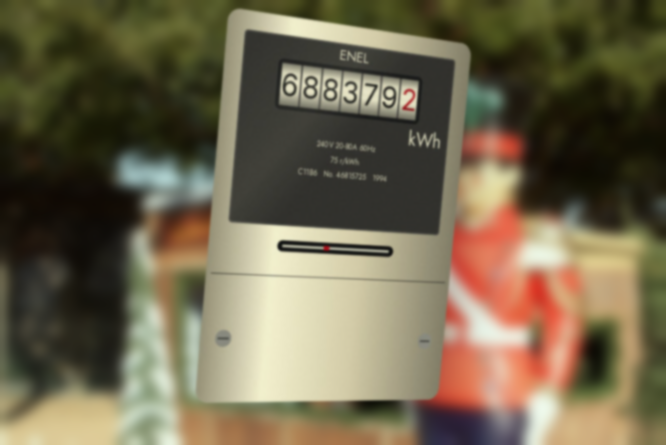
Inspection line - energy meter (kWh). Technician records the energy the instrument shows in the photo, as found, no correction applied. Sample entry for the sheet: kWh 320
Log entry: kWh 688379.2
